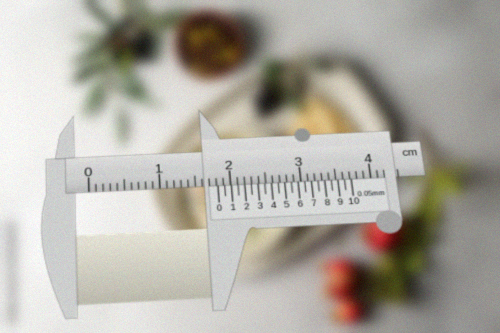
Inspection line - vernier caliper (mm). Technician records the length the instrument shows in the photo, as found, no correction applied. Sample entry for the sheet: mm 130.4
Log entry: mm 18.2
